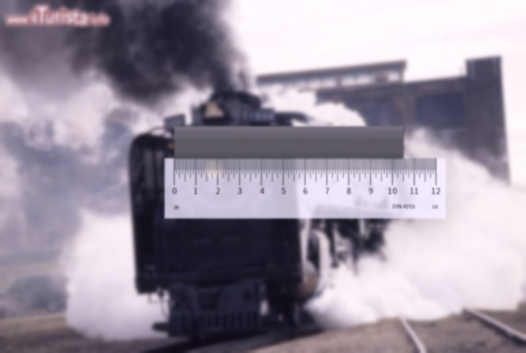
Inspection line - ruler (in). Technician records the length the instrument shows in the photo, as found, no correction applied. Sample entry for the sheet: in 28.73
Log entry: in 10.5
